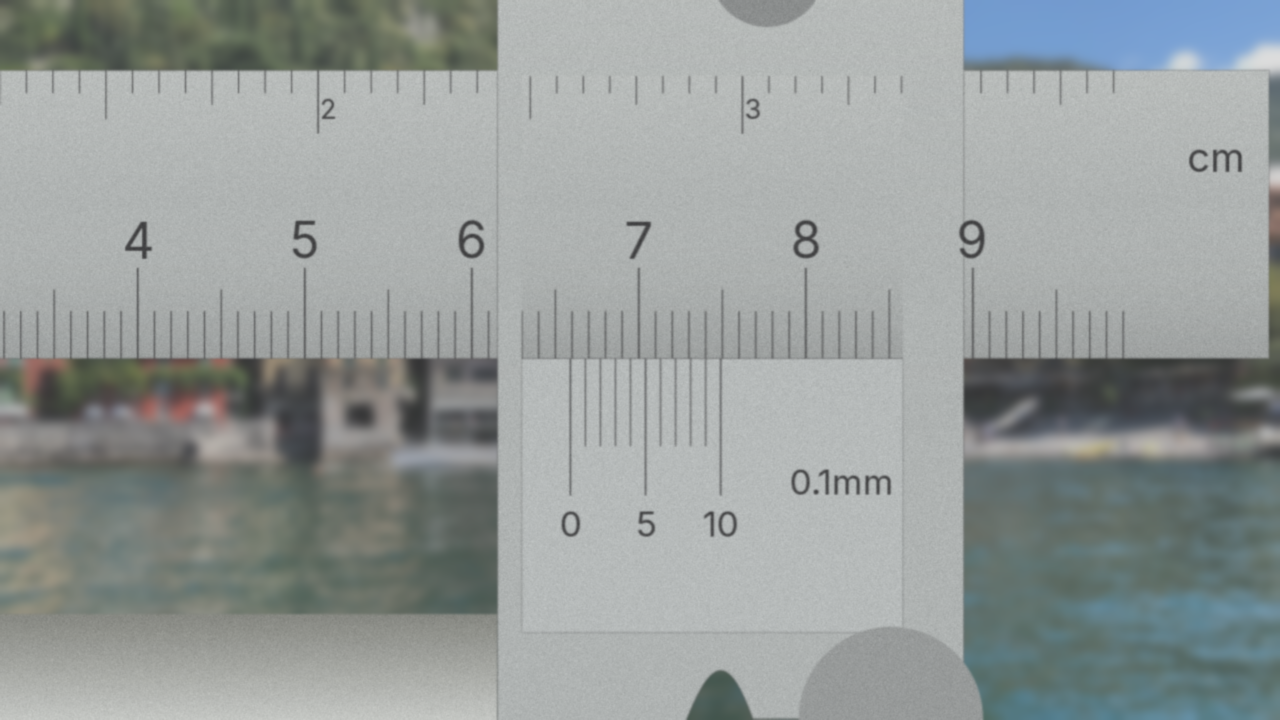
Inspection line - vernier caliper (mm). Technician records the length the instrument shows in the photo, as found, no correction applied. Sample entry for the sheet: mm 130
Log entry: mm 65.9
